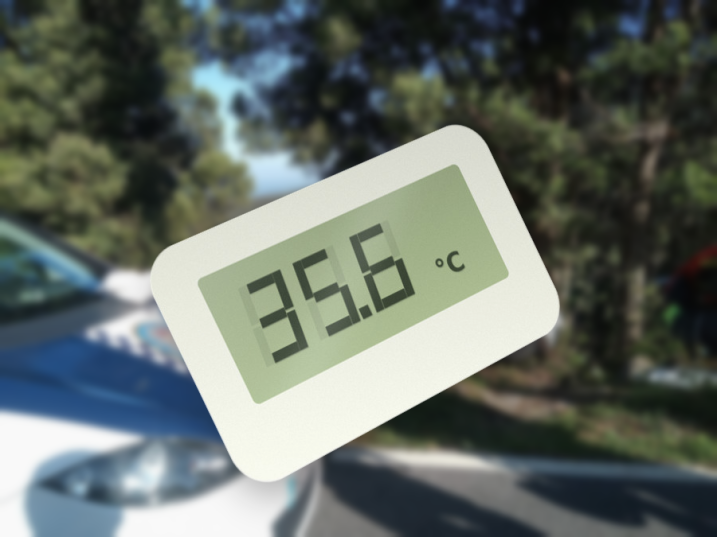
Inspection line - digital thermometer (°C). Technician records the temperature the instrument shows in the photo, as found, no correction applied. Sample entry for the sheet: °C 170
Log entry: °C 35.6
